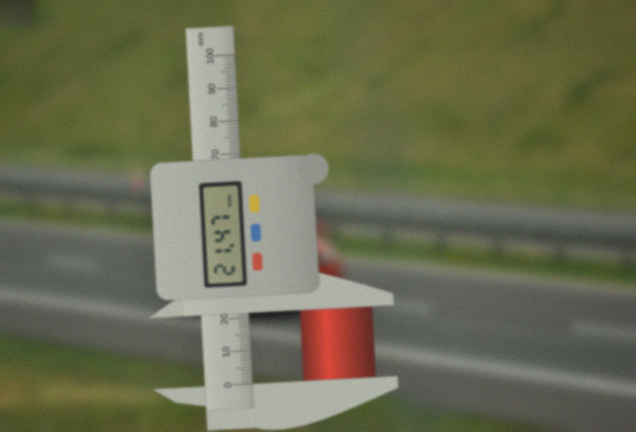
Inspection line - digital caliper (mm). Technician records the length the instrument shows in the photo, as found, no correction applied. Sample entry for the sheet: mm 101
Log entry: mm 21.47
